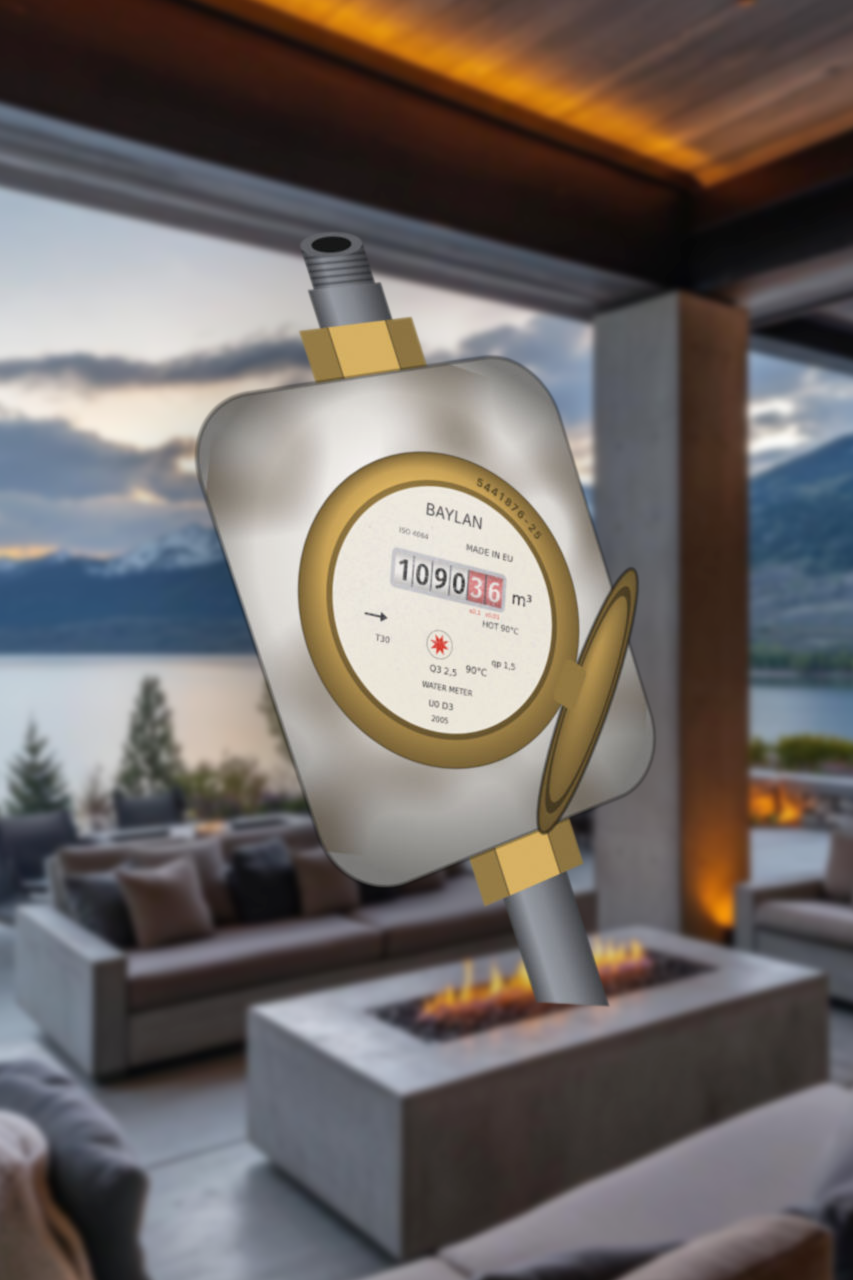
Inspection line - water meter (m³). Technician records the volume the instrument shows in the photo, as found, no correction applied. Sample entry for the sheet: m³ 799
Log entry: m³ 1090.36
